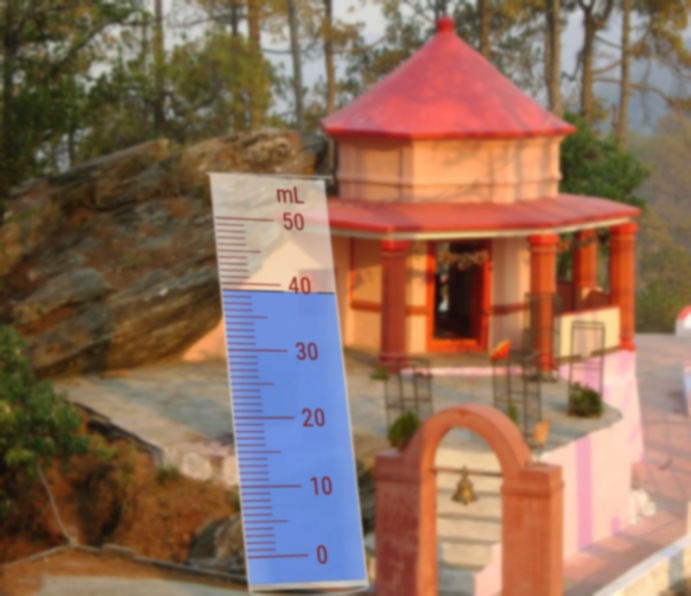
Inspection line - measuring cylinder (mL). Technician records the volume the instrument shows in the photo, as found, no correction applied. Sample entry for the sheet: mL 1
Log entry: mL 39
